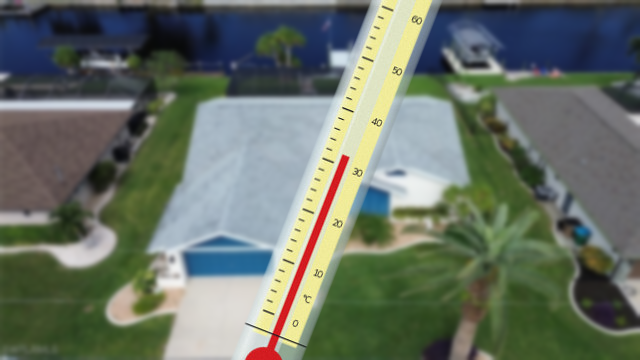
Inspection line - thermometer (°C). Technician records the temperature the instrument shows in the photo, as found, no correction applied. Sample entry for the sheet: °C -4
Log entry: °C 32
